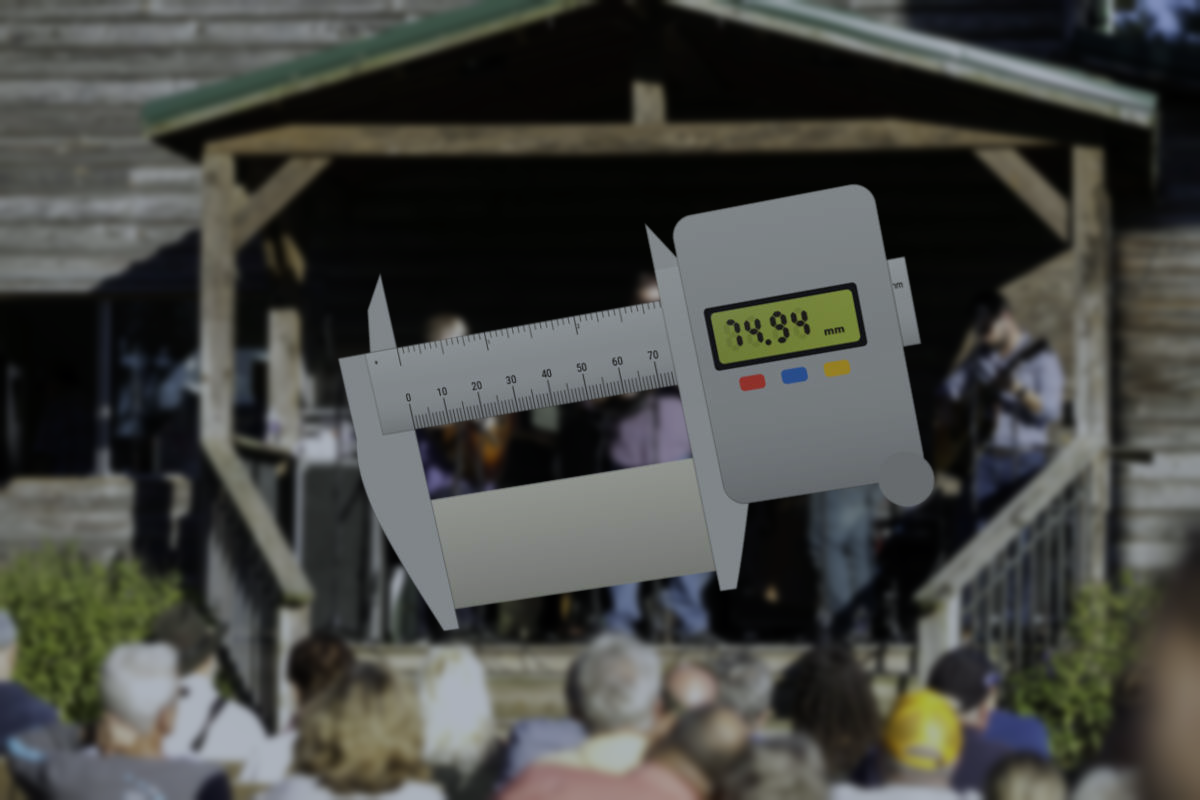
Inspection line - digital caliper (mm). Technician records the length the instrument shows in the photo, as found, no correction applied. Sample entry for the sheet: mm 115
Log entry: mm 74.94
